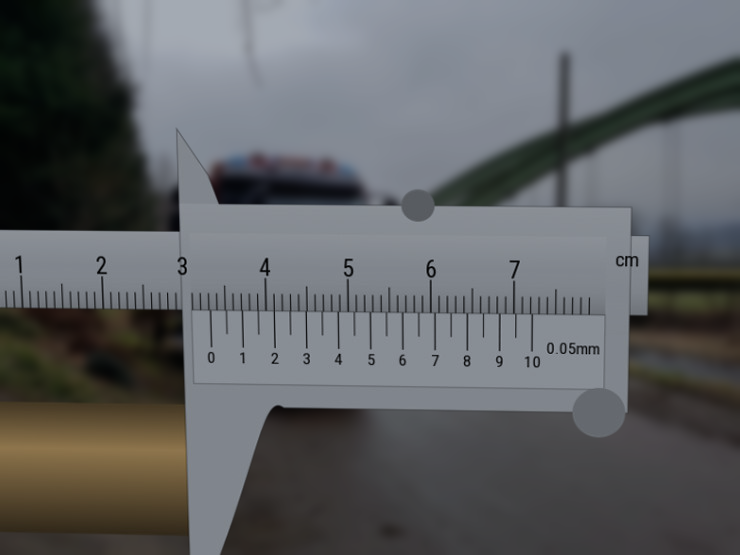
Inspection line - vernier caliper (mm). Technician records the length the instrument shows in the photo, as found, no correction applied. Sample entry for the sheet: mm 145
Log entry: mm 33.2
